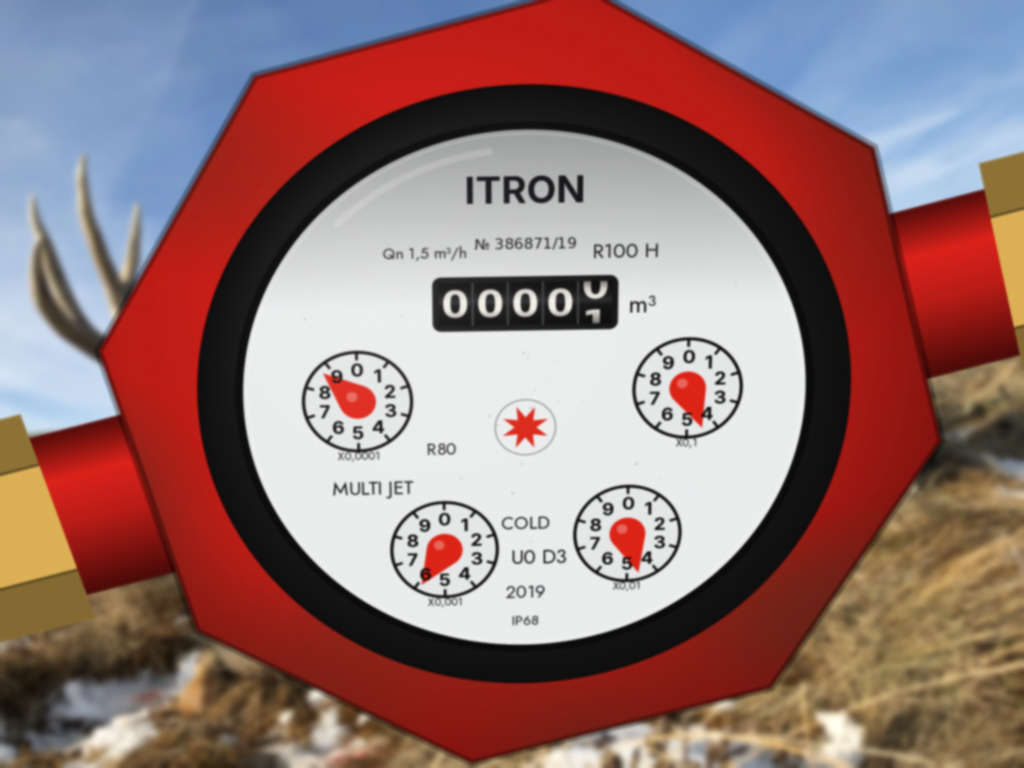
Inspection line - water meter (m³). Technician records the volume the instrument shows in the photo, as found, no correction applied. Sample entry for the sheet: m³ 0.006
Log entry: m³ 0.4458
